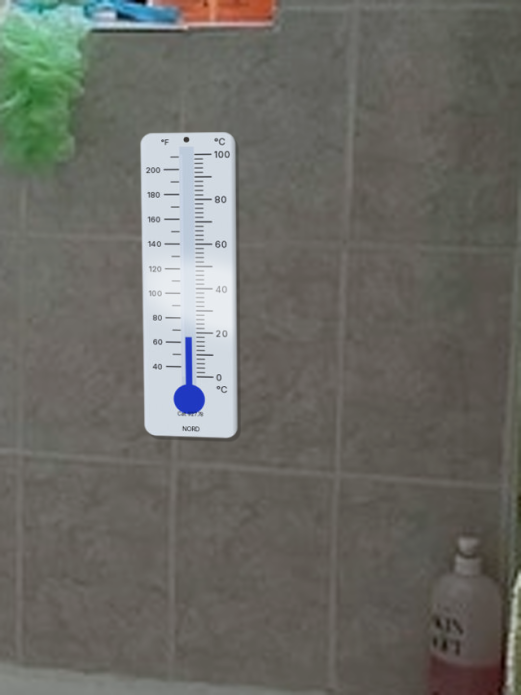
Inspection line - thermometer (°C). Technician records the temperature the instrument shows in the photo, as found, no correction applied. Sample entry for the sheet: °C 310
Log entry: °C 18
